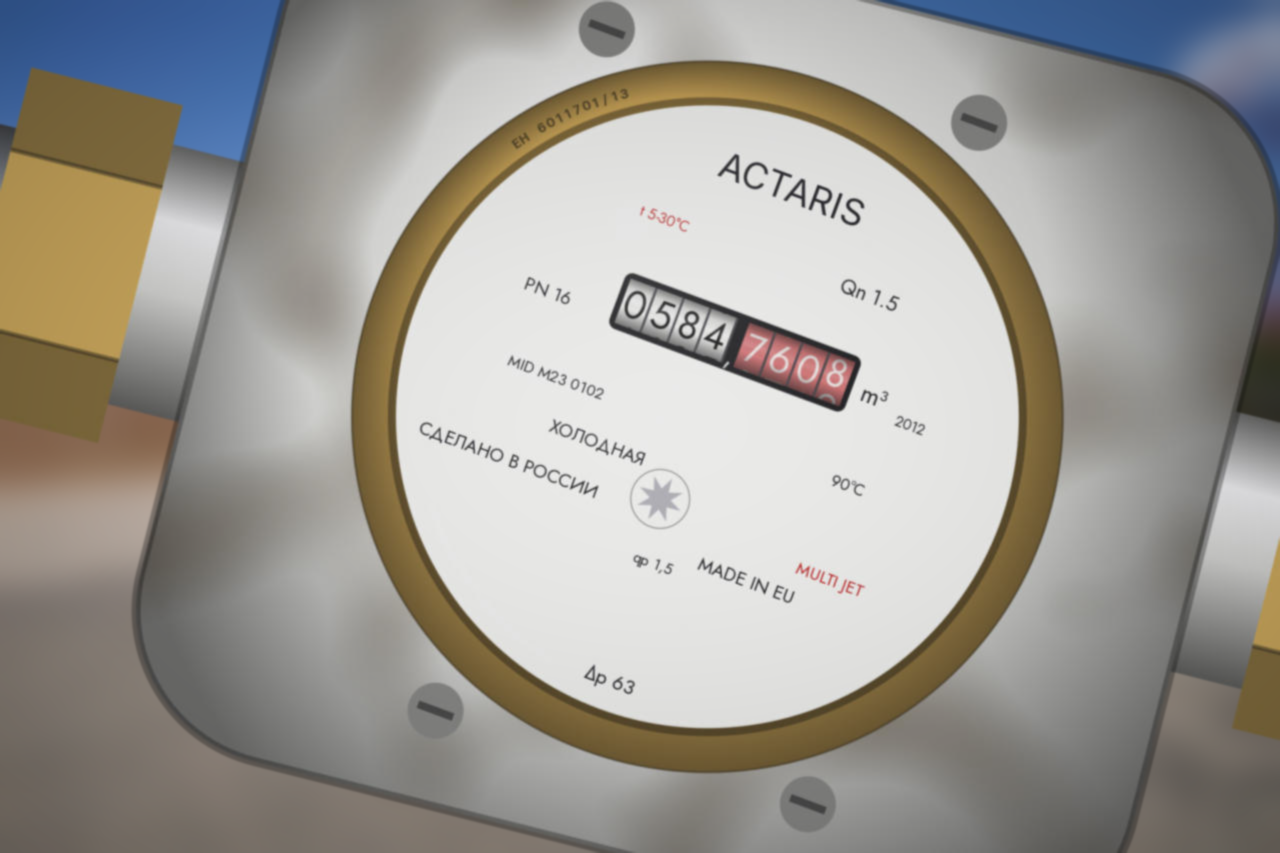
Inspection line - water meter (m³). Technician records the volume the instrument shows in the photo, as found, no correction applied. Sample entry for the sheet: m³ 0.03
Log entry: m³ 584.7608
